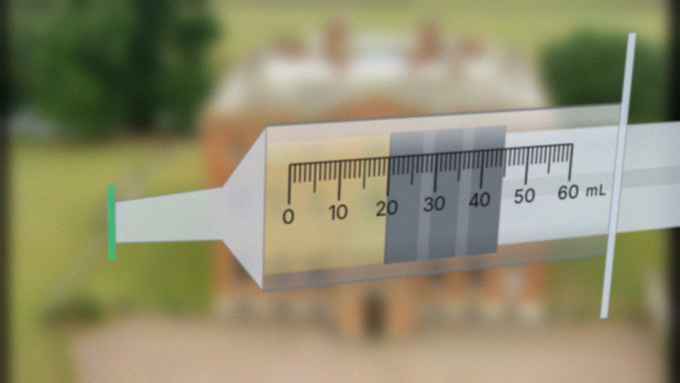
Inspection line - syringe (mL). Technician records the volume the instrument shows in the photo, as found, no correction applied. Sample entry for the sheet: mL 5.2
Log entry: mL 20
